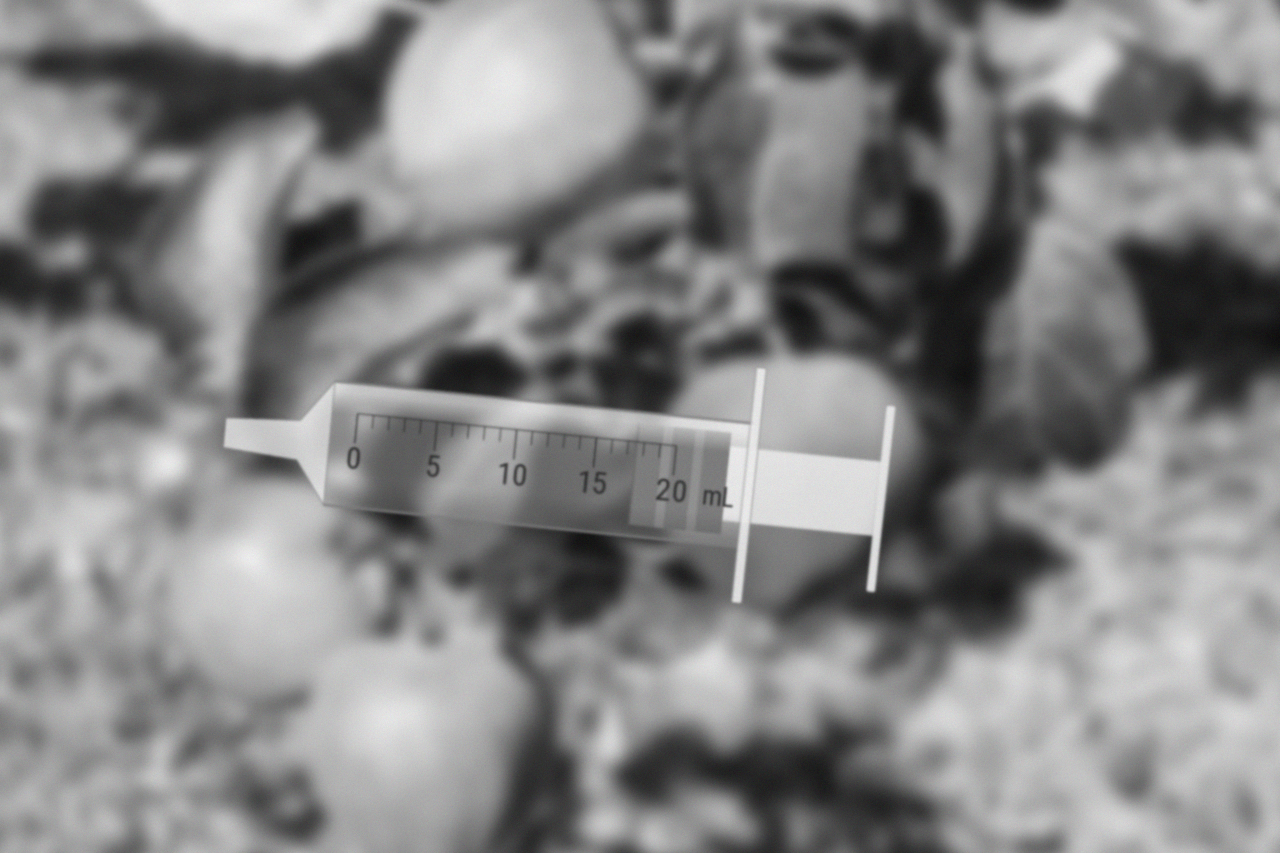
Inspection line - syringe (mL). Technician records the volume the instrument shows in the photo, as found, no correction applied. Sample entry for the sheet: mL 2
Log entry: mL 17.5
